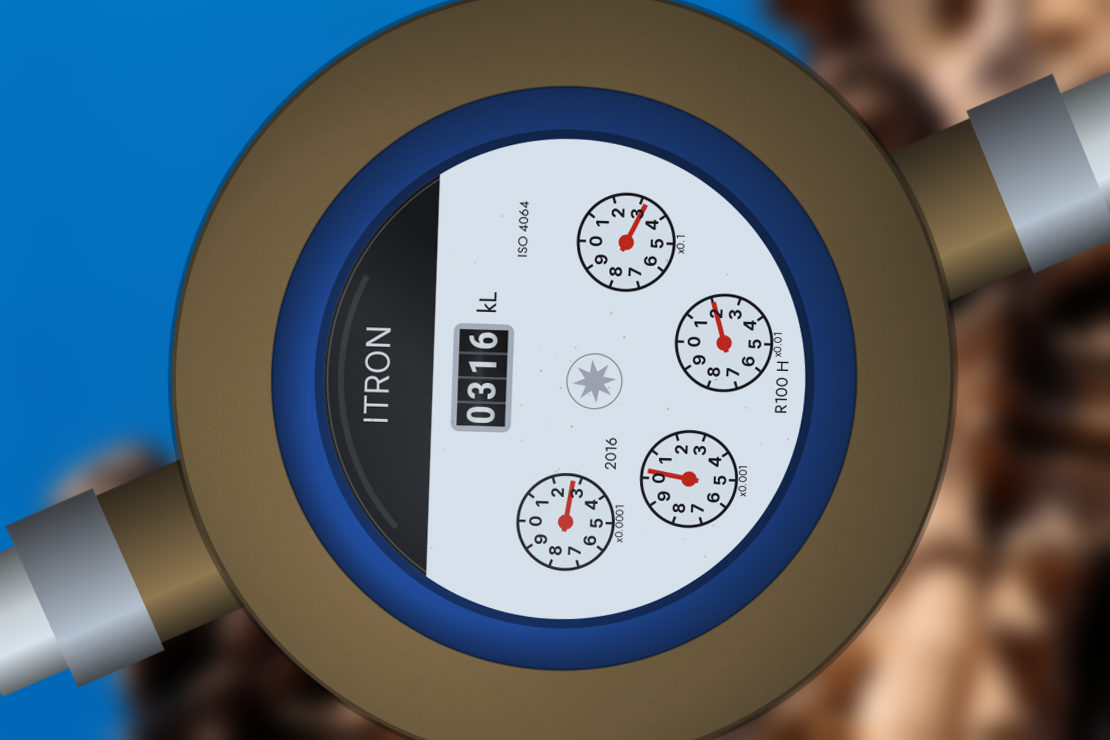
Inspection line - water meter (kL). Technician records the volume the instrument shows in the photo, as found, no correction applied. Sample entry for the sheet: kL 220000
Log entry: kL 316.3202
